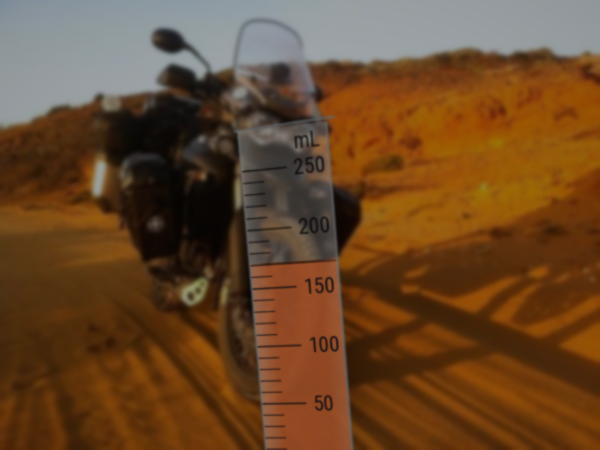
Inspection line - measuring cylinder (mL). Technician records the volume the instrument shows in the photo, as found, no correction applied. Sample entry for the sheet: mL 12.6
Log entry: mL 170
